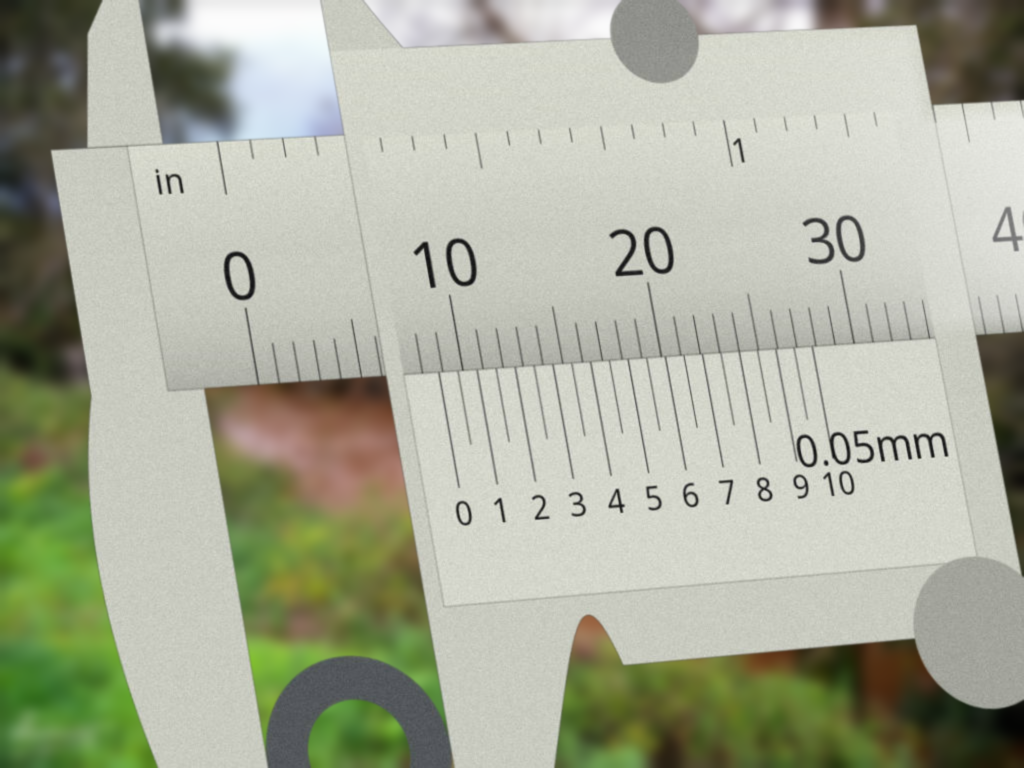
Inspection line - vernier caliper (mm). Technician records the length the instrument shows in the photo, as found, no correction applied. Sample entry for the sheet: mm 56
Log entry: mm 8.8
